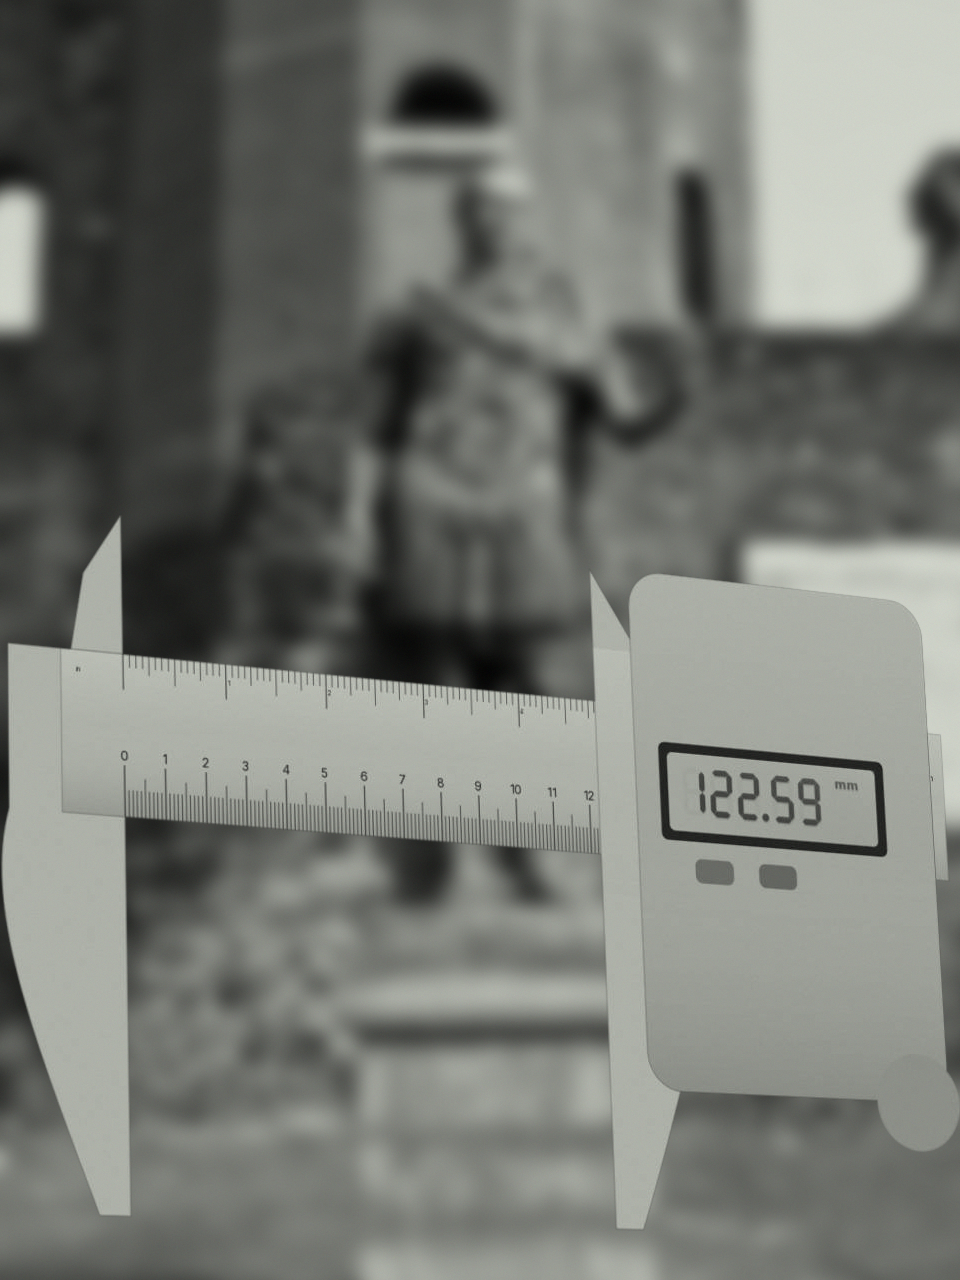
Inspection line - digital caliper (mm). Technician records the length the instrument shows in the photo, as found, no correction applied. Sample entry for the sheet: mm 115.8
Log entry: mm 122.59
